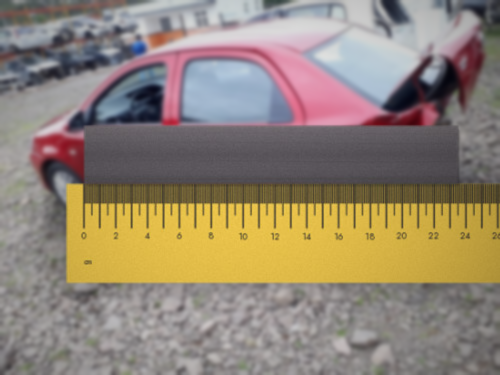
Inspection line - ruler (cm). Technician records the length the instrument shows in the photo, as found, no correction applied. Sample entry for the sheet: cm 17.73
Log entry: cm 23.5
